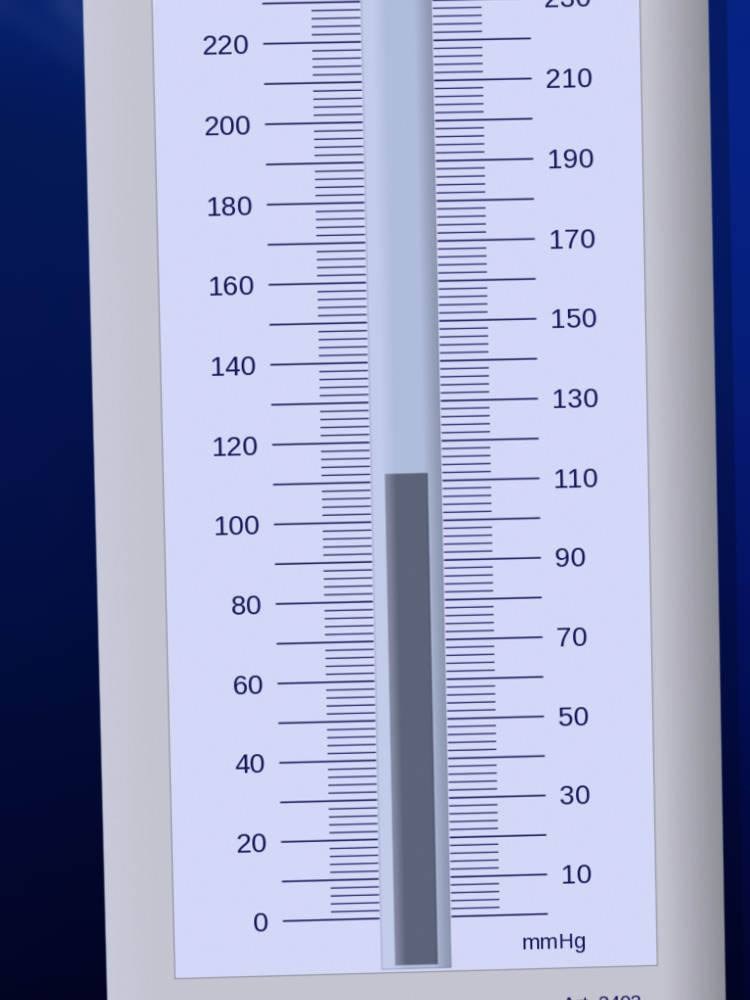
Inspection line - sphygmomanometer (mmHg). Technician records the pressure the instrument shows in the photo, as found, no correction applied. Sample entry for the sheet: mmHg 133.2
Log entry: mmHg 112
